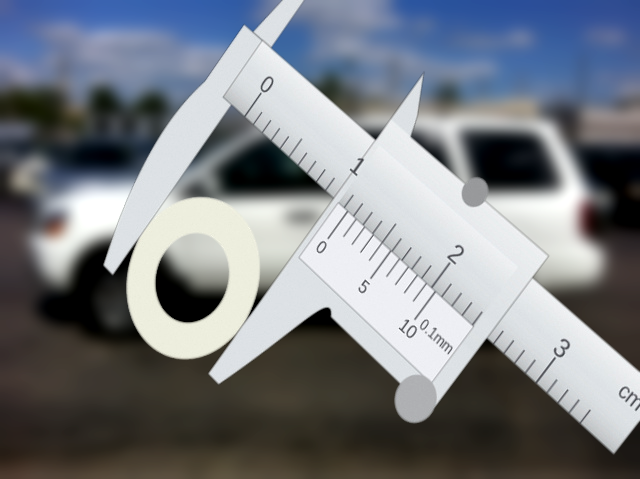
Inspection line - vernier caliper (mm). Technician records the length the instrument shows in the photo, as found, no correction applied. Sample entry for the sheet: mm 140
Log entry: mm 11.4
